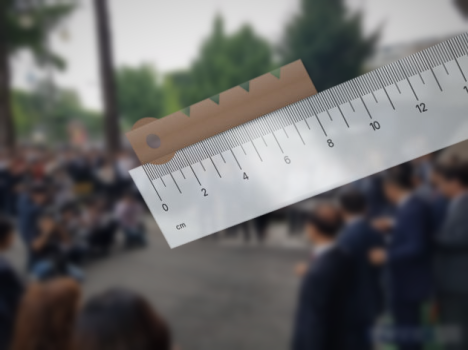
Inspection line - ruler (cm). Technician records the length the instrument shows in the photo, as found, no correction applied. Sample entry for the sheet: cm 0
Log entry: cm 8.5
